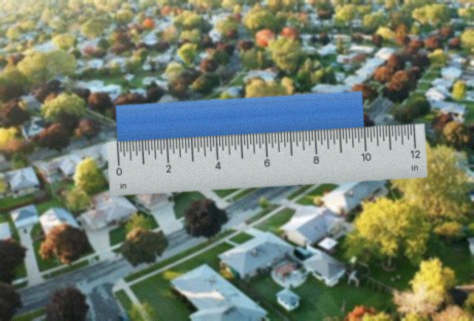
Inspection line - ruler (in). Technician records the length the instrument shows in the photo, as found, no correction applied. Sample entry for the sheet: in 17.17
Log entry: in 10
